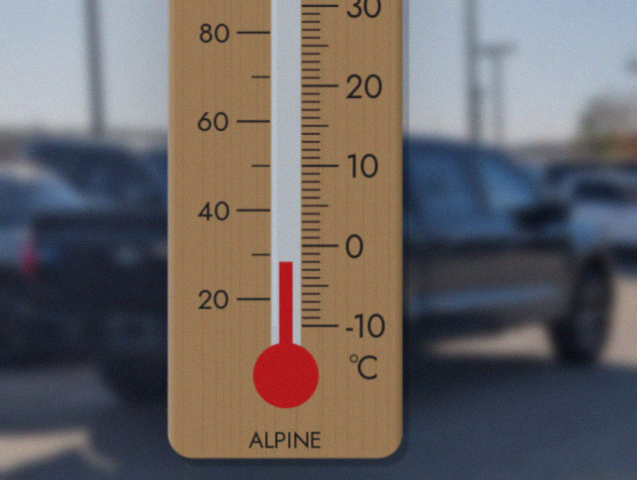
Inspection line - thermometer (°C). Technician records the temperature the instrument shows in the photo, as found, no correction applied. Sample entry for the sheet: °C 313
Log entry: °C -2
